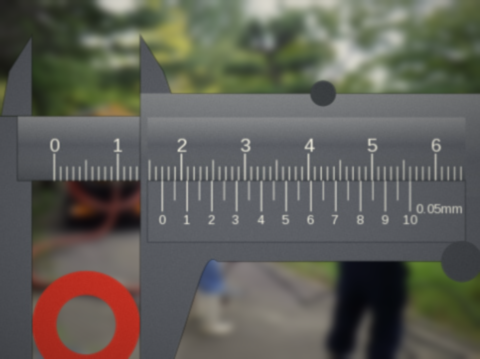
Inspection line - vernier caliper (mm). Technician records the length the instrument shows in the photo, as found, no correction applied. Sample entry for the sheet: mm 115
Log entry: mm 17.0
